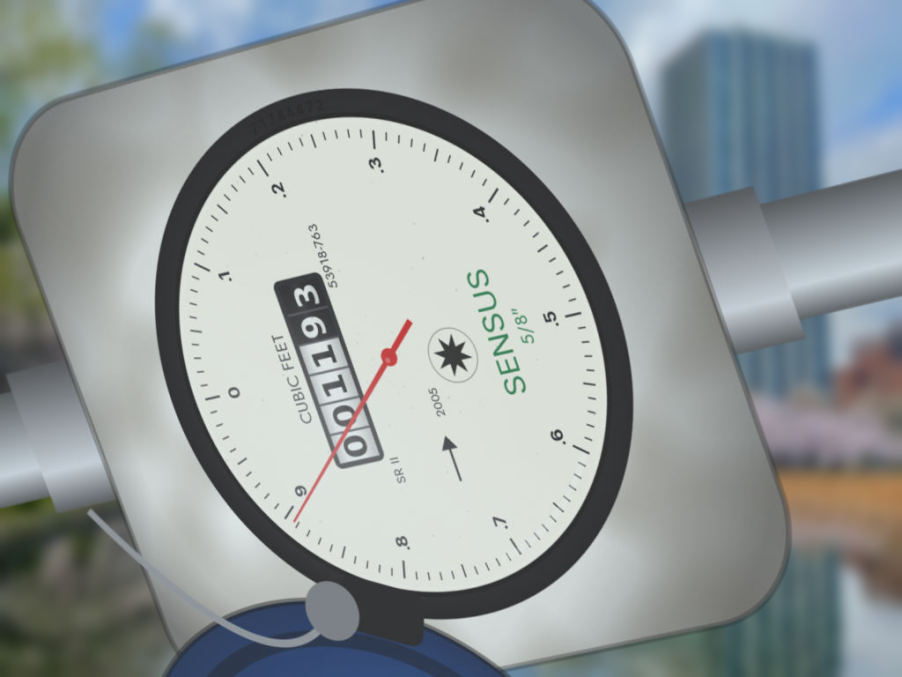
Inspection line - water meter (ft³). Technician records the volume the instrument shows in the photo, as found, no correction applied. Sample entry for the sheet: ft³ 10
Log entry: ft³ 1192.89
